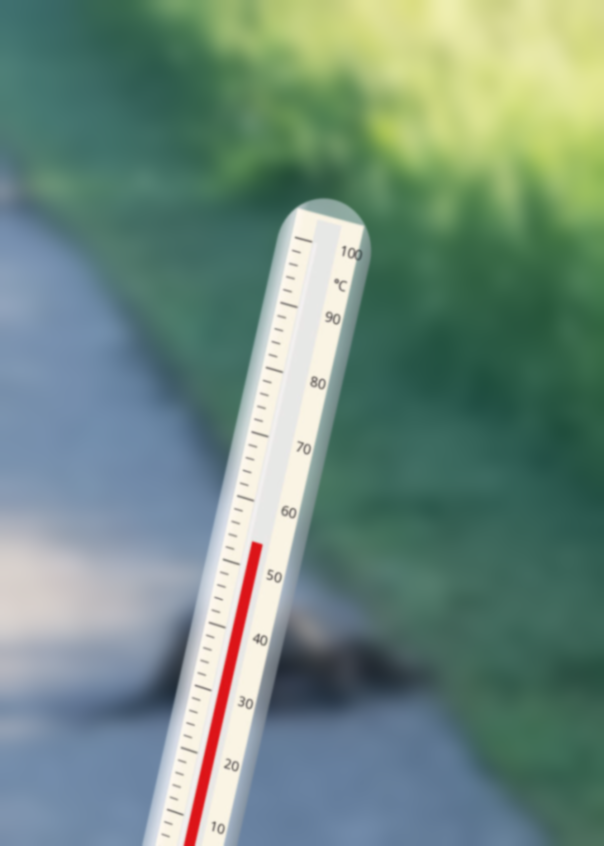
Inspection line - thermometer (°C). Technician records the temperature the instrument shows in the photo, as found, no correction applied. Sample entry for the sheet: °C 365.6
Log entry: °C 54
